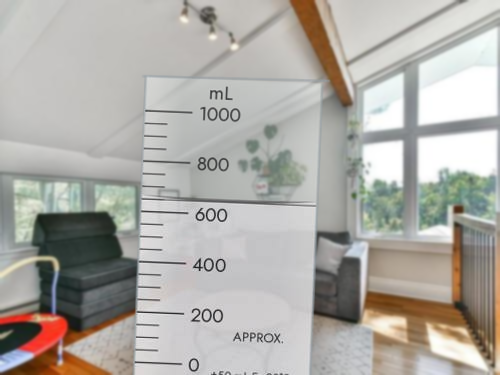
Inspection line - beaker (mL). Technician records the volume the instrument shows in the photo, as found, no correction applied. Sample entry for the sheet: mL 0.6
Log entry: mL 650
